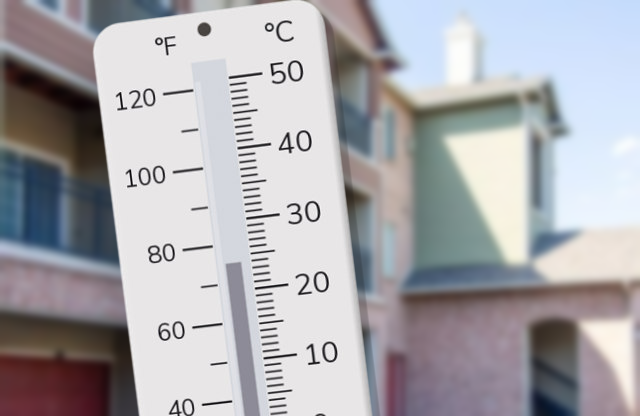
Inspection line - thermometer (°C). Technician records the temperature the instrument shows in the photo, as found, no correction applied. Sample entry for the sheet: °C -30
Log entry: °C 24
